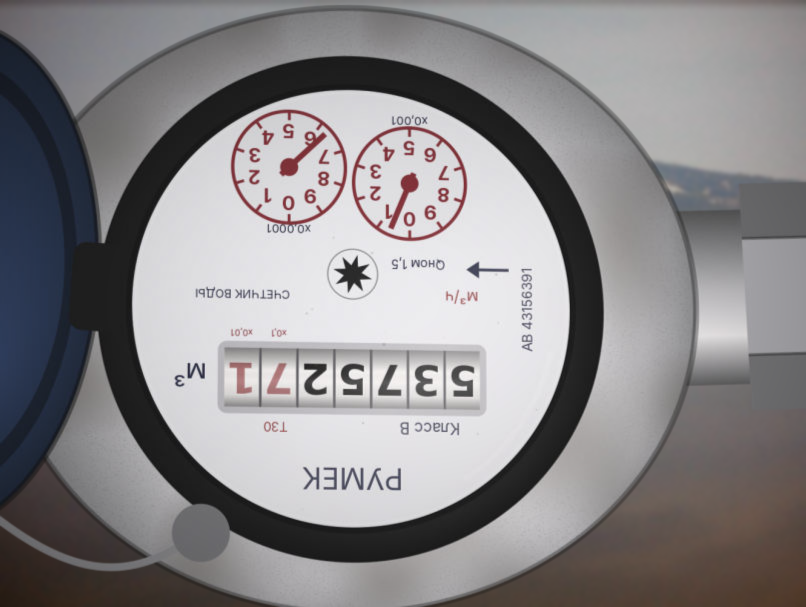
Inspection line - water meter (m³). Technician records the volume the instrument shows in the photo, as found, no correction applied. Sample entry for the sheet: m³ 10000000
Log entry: m³ 53752.7106
